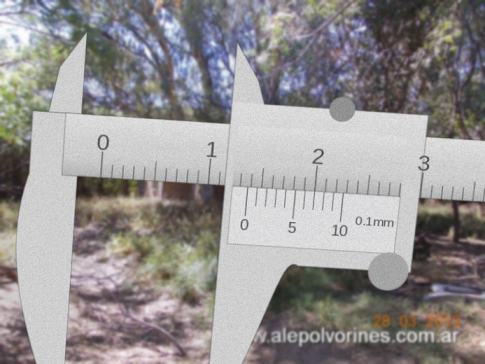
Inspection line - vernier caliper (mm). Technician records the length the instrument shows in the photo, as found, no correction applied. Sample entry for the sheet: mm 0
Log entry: mm 13.7
